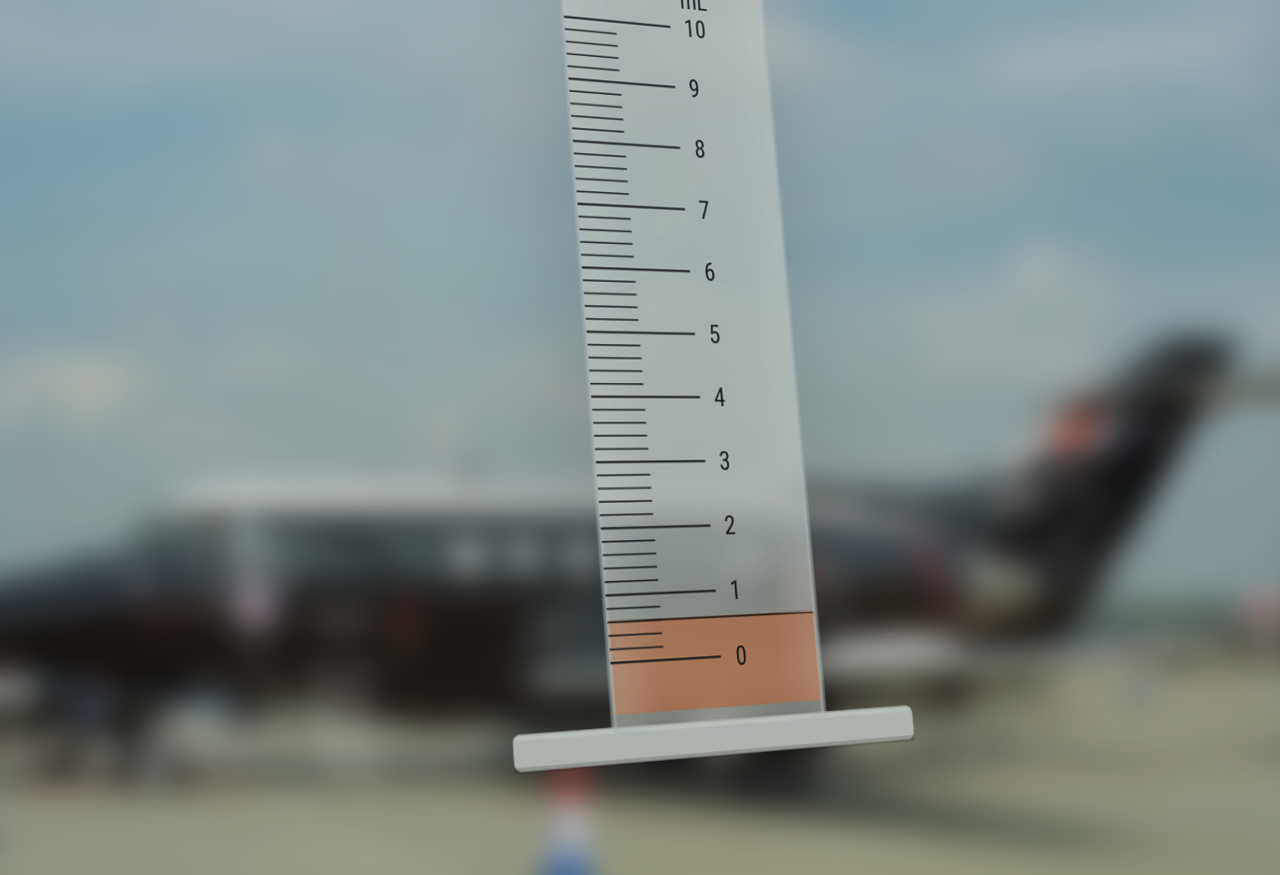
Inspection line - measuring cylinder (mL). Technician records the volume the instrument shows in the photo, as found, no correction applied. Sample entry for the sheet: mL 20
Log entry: mL 0.6
